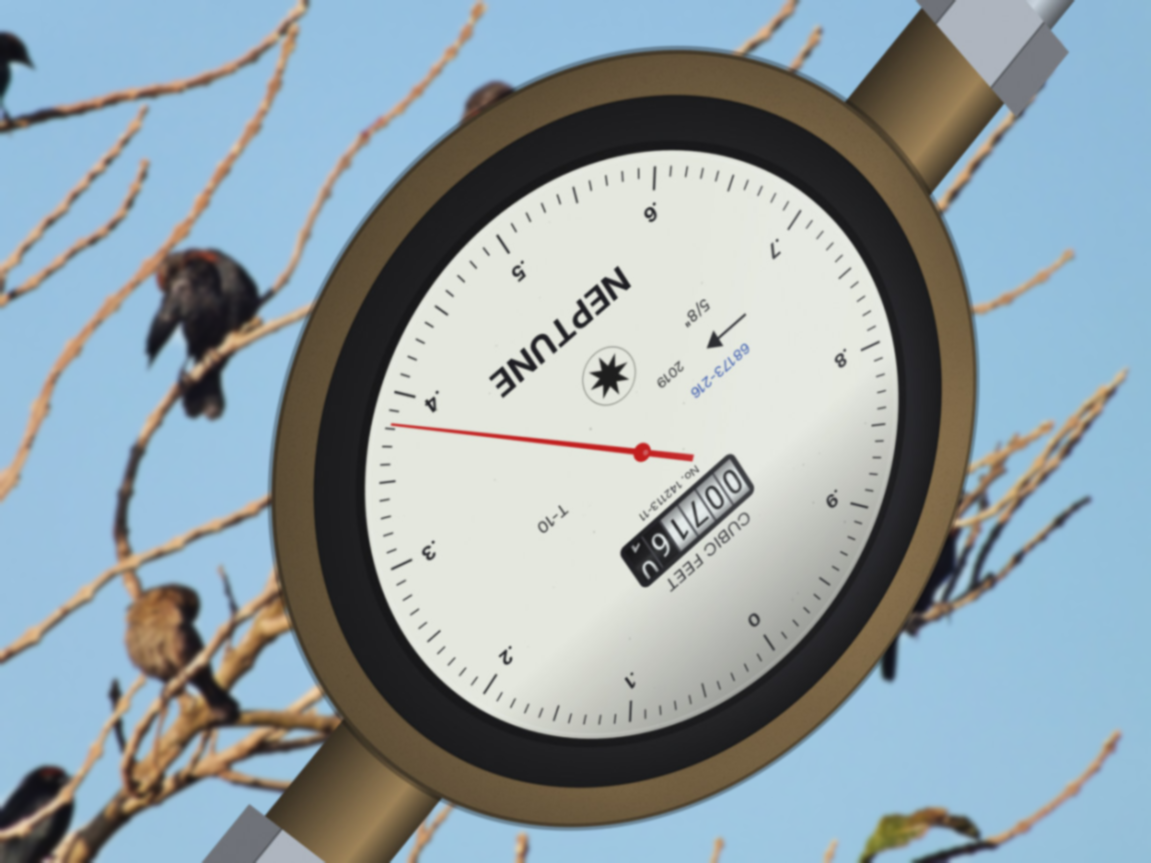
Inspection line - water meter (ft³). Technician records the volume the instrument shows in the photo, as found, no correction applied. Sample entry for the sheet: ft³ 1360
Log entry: ft³ 7160.38
